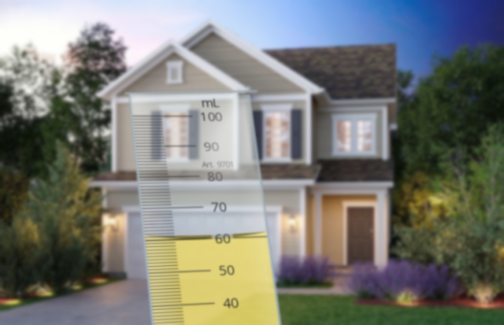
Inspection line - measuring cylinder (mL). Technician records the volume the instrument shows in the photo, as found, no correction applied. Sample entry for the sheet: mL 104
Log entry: mL 60
